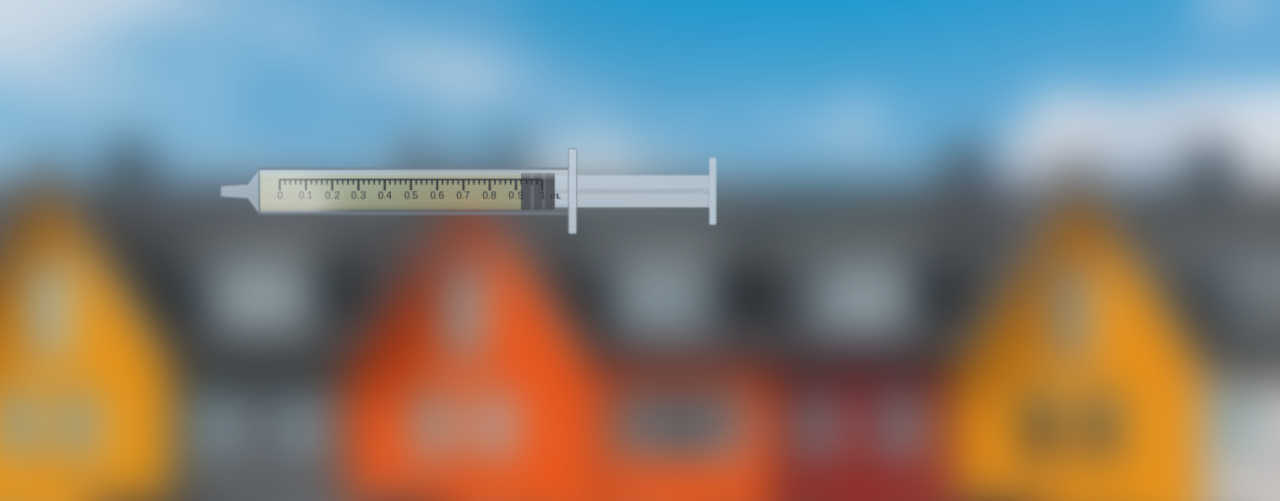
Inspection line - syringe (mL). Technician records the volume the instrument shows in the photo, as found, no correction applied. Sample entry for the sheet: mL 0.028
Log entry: mL 0.92
